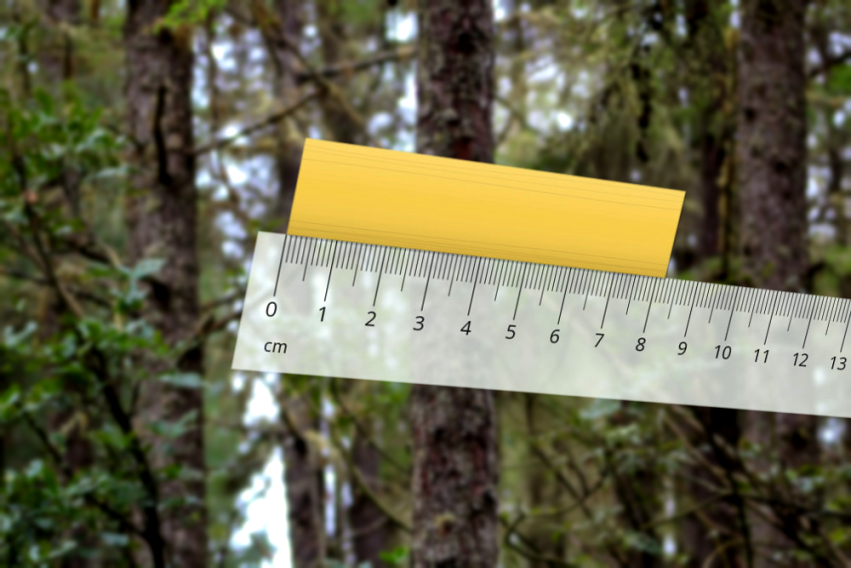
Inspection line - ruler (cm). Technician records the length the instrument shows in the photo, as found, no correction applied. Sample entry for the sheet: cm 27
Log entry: cm 8.2
